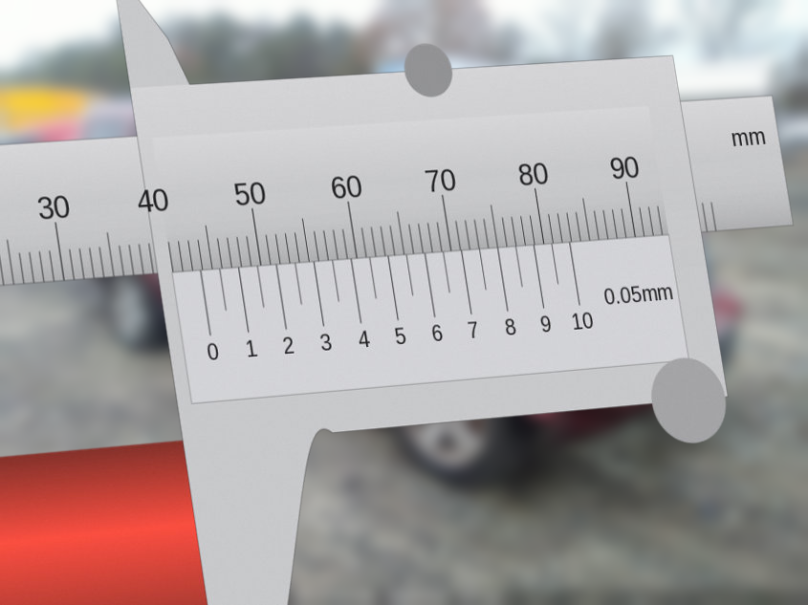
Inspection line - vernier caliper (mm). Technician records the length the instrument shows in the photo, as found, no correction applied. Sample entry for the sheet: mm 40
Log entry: mm 43.8
